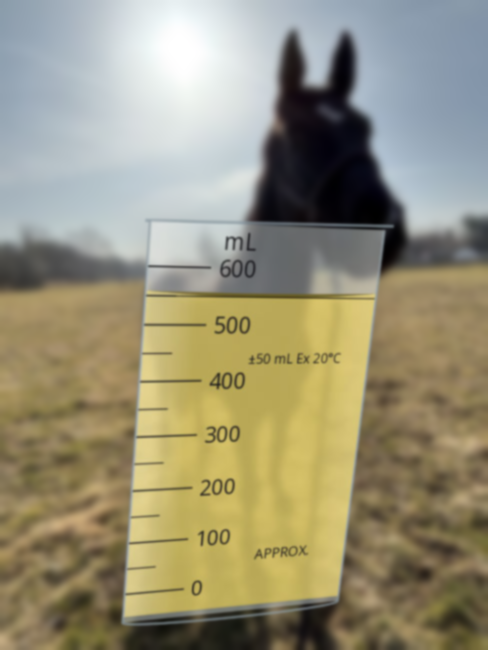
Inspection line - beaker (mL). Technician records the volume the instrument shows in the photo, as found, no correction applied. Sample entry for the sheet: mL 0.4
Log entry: mL 550
